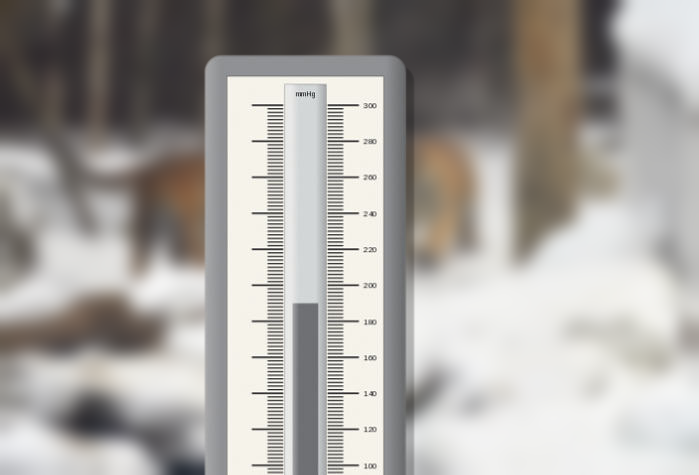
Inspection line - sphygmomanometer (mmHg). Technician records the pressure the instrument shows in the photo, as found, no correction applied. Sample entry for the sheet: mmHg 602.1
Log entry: mmHg 190
